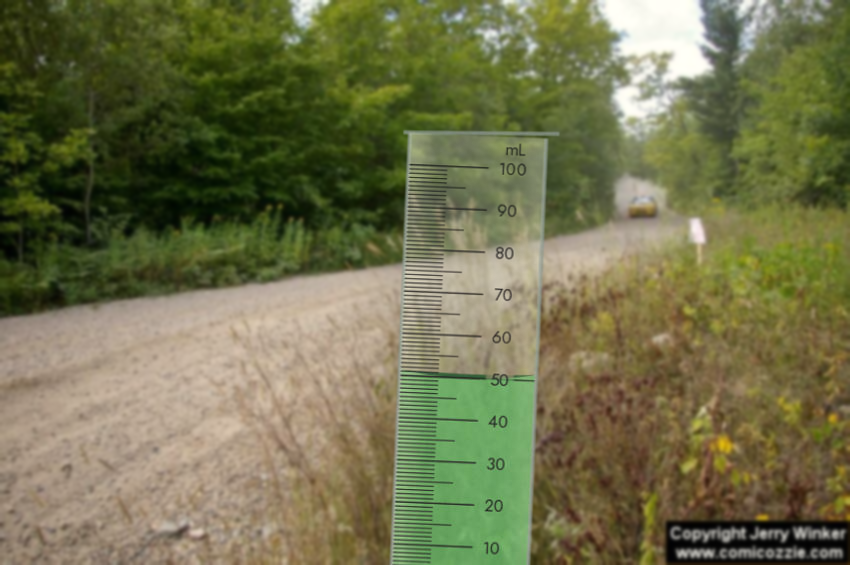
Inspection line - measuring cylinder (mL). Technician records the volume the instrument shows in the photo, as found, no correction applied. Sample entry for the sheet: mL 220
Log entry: mL 50
